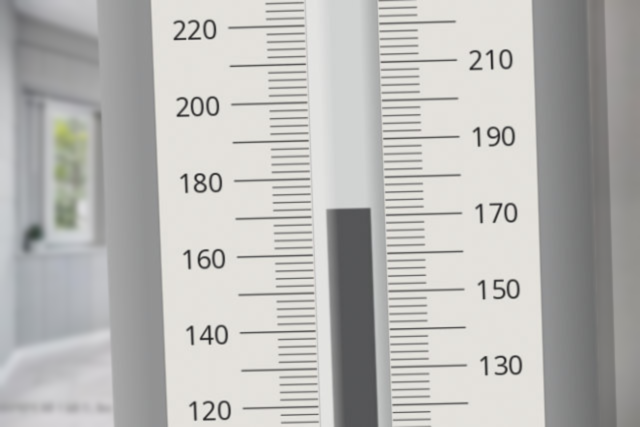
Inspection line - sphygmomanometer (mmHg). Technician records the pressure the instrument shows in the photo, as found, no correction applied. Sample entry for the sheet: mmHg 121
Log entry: mmHg 172
